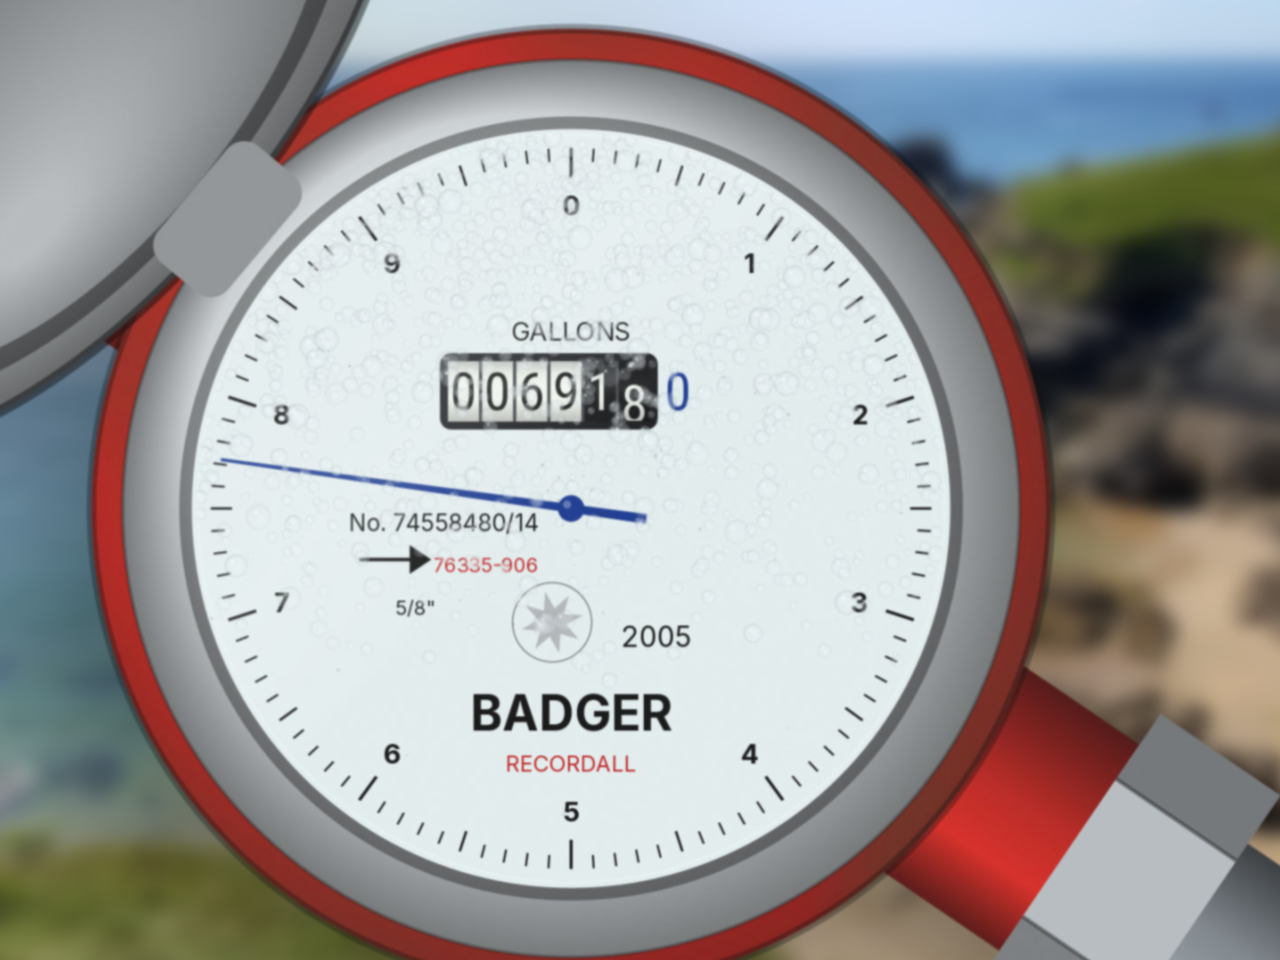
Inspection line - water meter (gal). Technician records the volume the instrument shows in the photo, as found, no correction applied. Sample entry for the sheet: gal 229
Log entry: gal 69177.7
